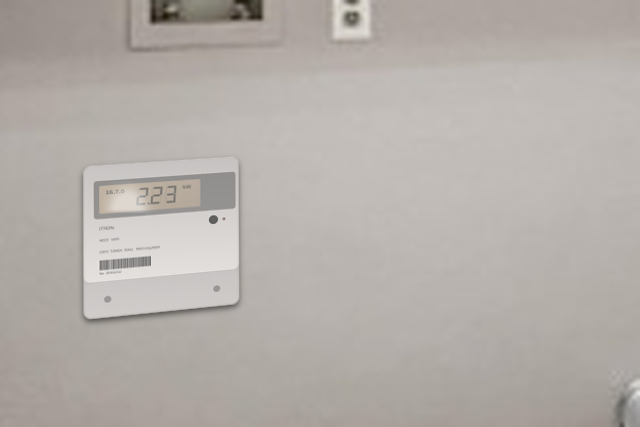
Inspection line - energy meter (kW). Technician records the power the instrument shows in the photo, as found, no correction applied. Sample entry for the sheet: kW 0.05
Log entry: kW 2.23
